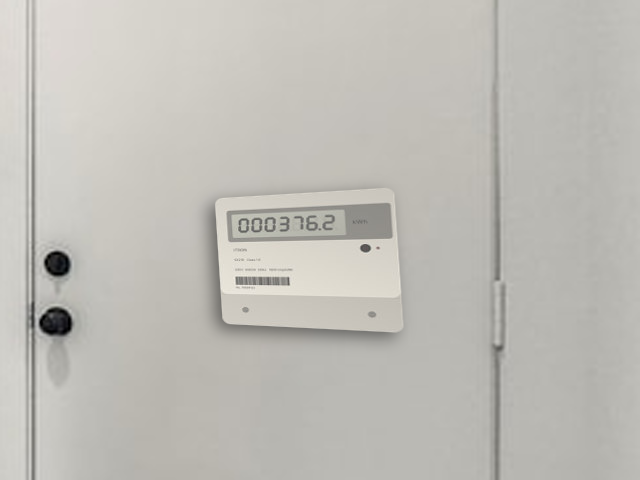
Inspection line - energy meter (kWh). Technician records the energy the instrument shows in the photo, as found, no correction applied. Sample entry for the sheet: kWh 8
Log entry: kWh 376.2
